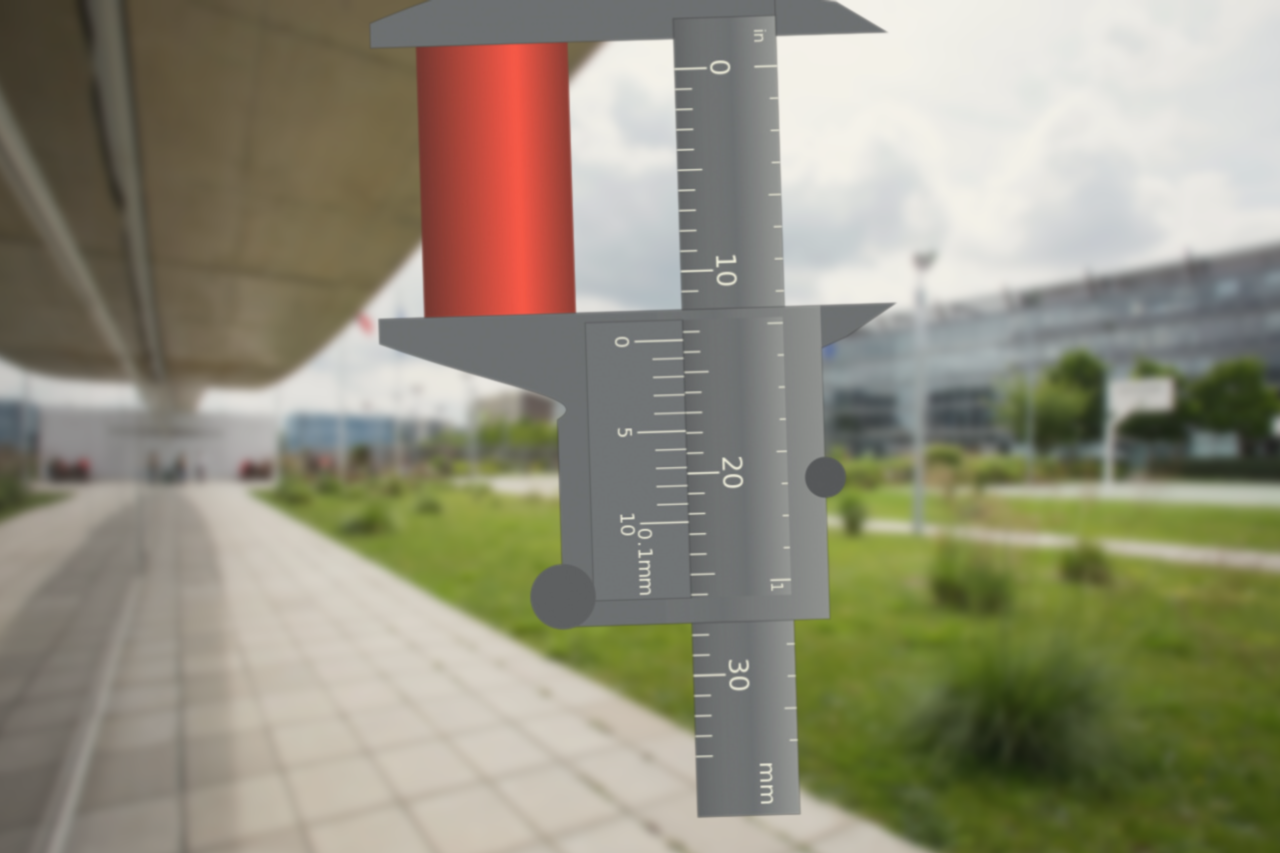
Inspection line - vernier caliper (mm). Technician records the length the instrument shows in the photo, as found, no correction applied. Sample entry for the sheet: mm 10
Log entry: mm 13.4
